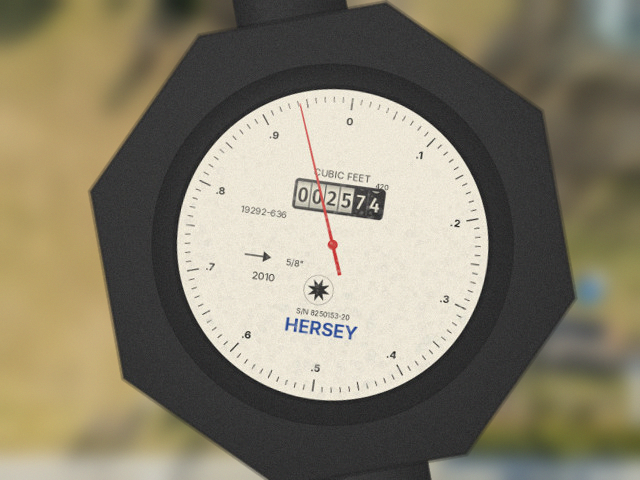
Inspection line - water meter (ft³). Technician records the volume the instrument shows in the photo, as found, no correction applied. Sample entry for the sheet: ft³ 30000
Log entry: ft³ 2573.94
